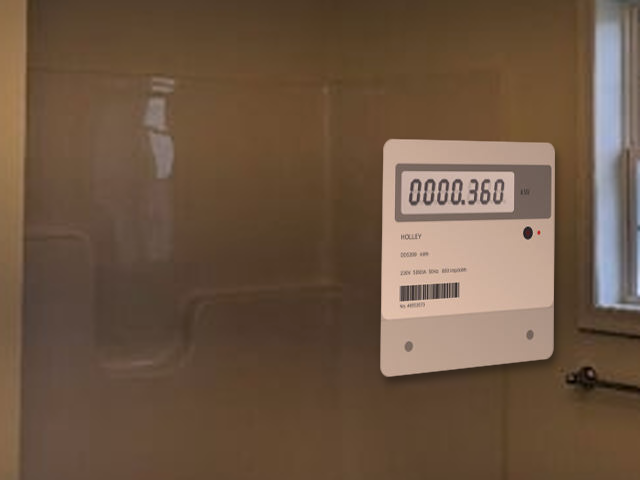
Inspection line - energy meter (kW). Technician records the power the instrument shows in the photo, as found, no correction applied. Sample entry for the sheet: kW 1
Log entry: kW 0.360
